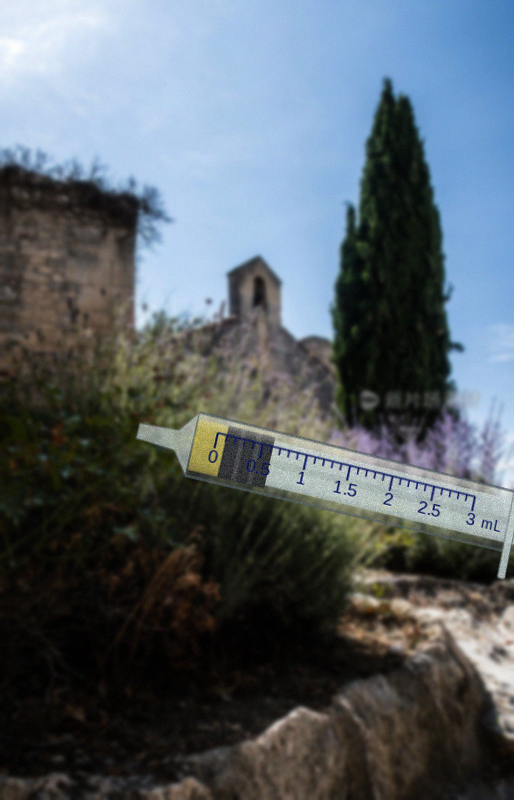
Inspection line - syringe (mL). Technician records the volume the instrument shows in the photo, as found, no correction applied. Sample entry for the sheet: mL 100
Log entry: mL 0.1
